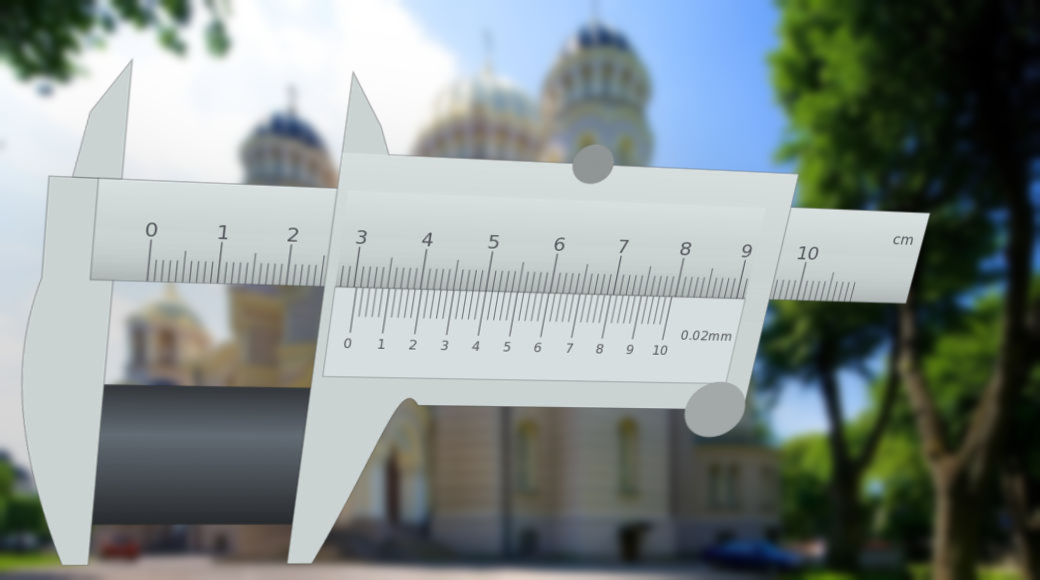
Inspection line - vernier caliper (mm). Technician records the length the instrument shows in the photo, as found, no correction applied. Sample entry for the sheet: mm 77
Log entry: mm 30.4
